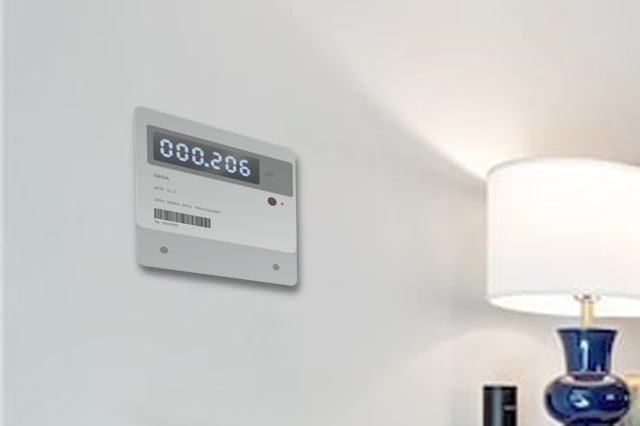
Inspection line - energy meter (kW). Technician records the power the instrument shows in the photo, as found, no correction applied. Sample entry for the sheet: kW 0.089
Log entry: kW 0.206
